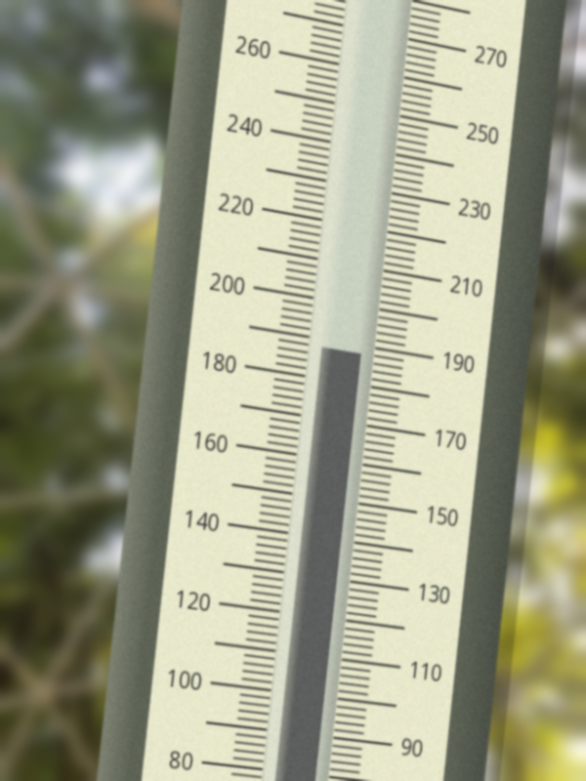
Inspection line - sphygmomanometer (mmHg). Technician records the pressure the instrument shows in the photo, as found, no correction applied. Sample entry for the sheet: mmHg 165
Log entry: mmHg 188
